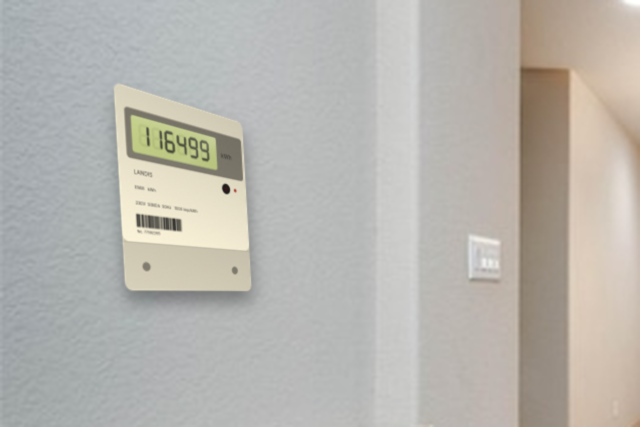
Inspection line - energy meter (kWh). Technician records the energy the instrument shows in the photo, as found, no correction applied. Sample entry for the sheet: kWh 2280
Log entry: kWh 116499
